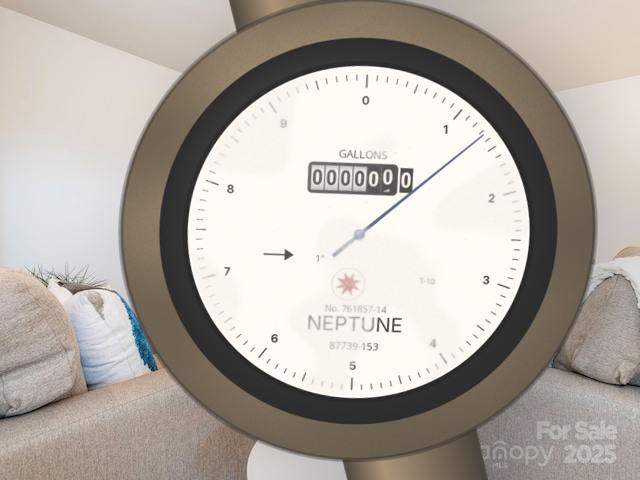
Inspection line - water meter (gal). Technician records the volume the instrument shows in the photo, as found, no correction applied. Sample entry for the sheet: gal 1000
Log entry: gal 1.3
